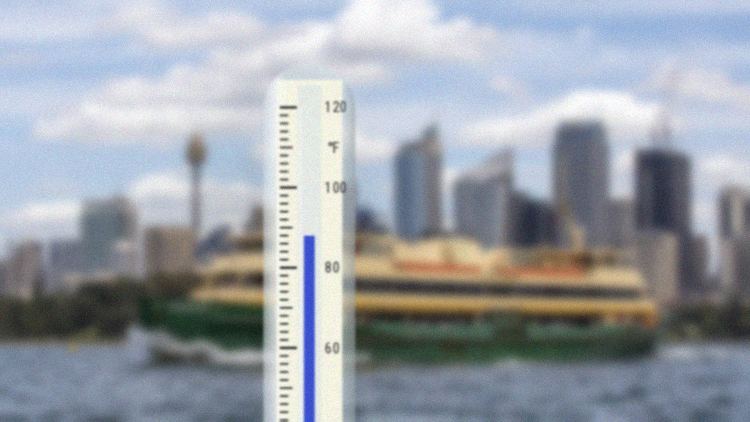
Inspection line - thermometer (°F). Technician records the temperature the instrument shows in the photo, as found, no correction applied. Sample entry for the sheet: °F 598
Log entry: °F 88
